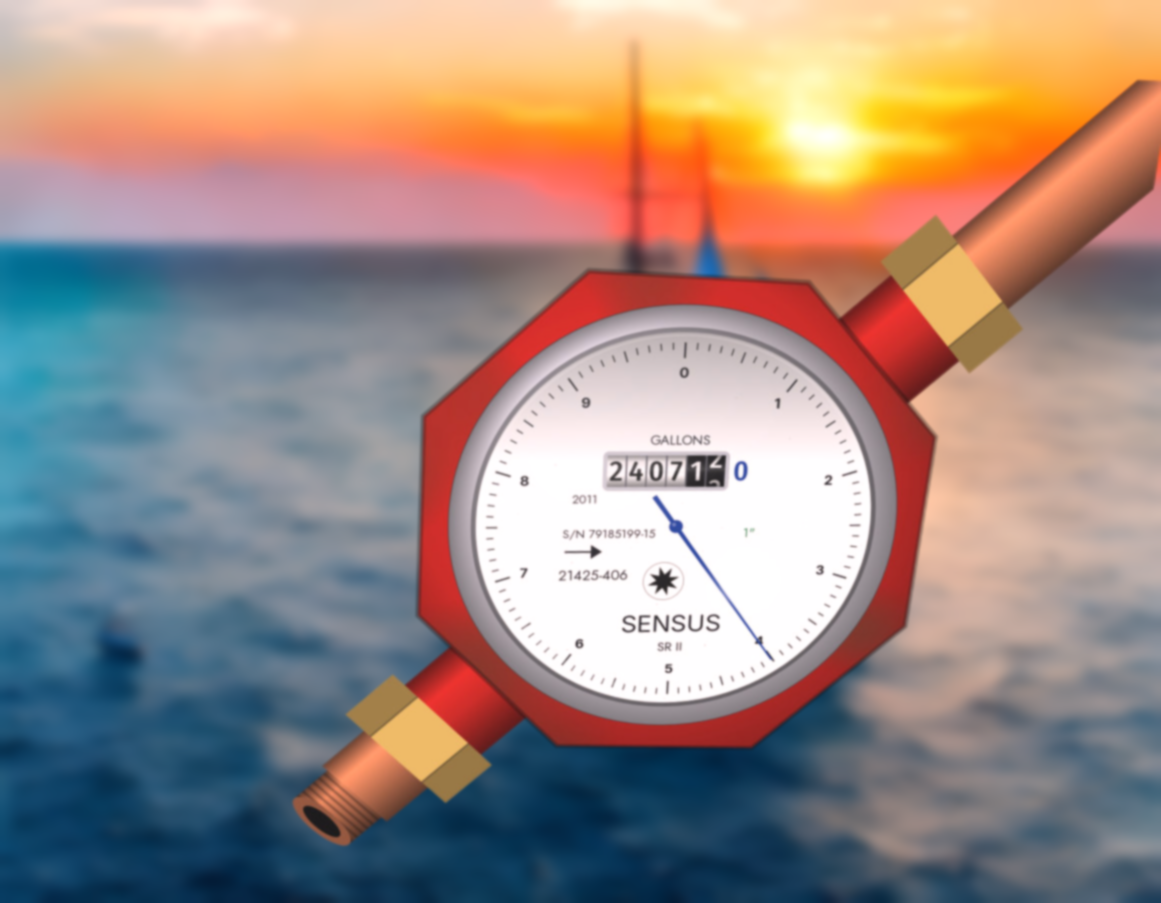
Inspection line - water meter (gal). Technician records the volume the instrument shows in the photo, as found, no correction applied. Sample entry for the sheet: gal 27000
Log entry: gal 2407124.0
